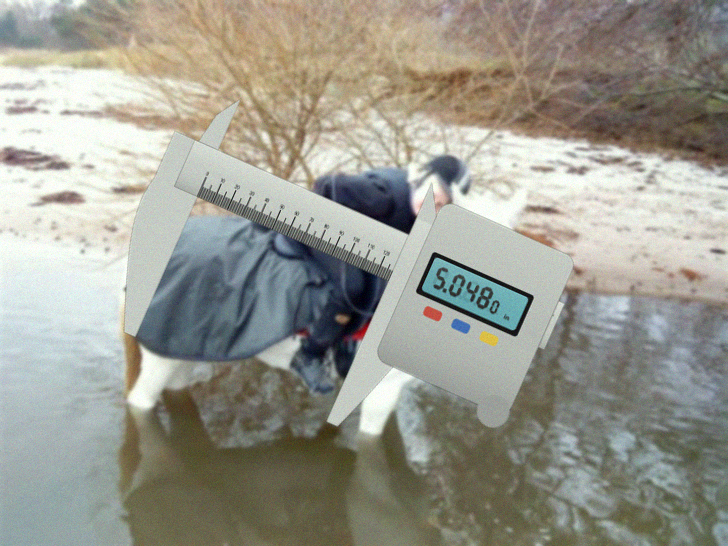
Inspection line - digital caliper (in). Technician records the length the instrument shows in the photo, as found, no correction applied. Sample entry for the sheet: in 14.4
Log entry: in 5.0480
